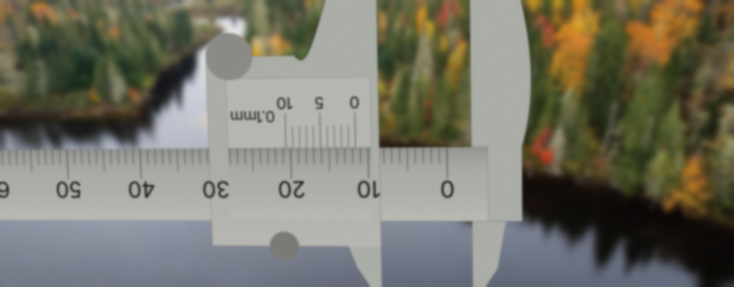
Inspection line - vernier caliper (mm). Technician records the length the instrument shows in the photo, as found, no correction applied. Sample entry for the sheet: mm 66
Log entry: mm 11.6
